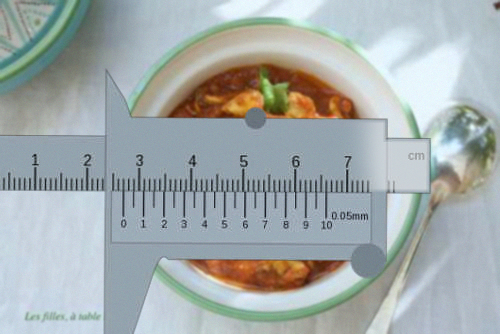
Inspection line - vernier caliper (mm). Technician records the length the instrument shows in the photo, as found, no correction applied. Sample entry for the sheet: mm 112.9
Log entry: mm 27.0
